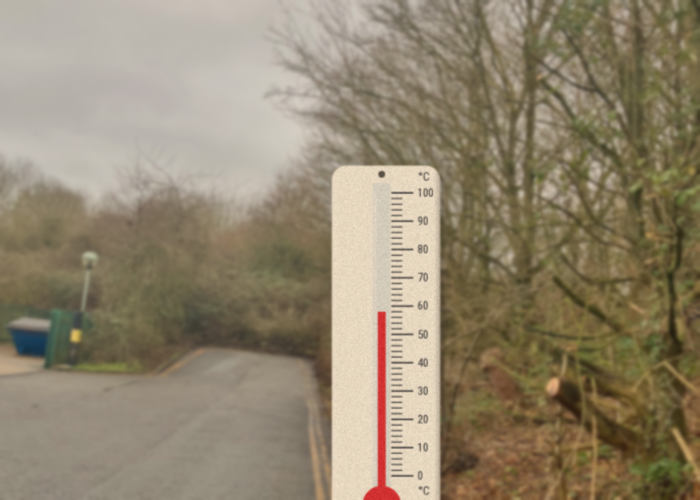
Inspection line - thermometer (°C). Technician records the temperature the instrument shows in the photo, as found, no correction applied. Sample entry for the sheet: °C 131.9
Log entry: °C 58
